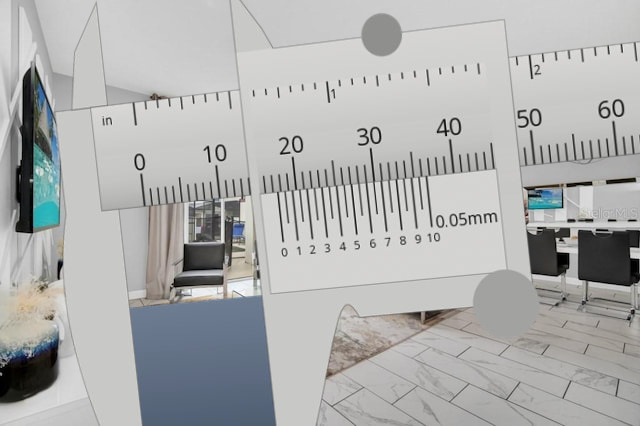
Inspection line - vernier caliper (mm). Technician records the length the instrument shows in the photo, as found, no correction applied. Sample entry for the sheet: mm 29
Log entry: mm 17.6
